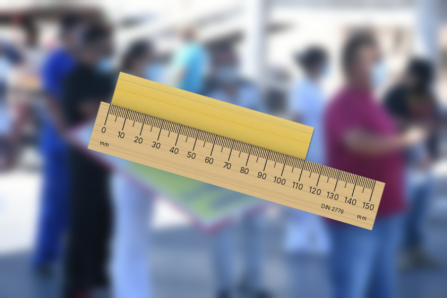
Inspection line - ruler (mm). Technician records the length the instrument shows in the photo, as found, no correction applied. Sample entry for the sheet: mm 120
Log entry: mm 110
